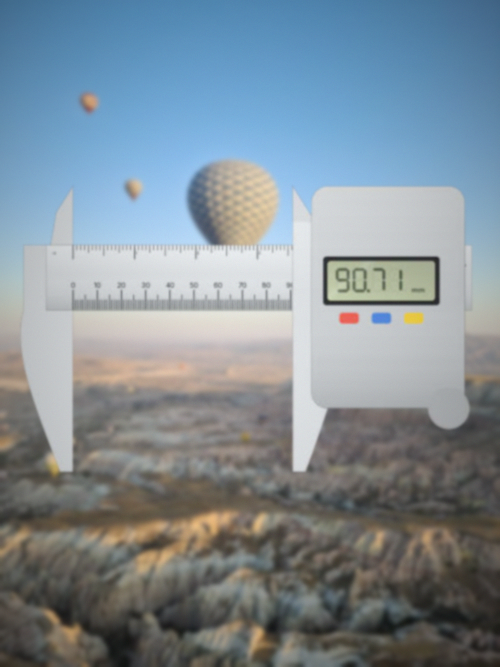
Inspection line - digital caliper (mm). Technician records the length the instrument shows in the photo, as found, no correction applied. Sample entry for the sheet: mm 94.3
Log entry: mm 90.71
